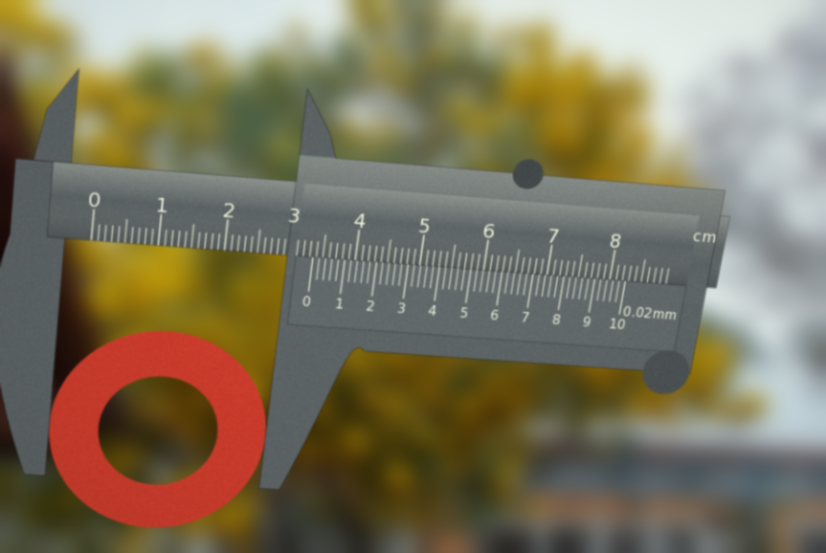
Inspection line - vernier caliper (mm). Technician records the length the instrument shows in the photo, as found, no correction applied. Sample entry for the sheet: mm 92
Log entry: mm 33.5
